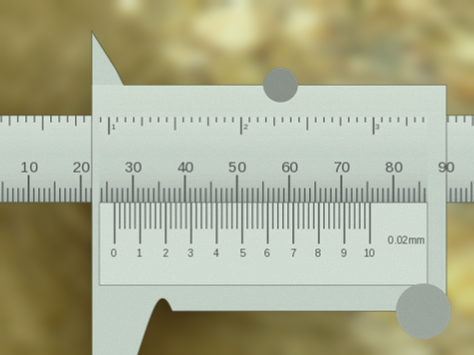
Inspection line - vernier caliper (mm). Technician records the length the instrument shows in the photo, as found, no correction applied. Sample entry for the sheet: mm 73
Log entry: mm 26.5
